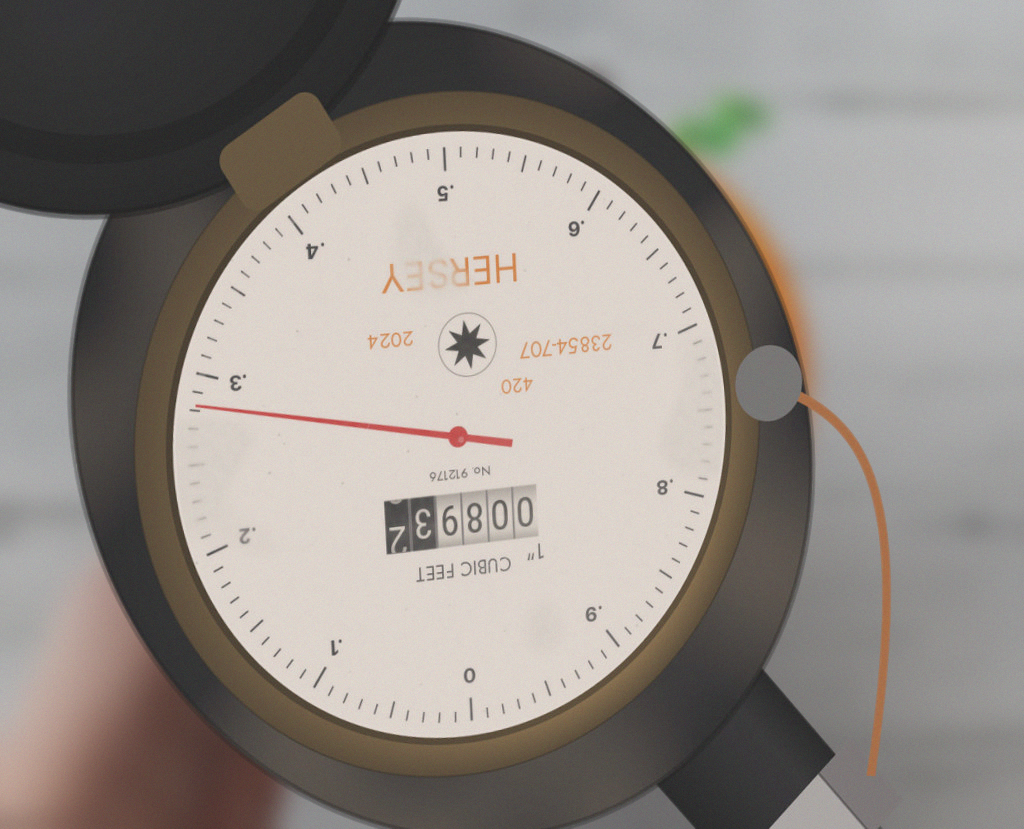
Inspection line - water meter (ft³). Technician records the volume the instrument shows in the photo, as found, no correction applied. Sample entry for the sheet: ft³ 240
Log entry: ft³ 8932.28
